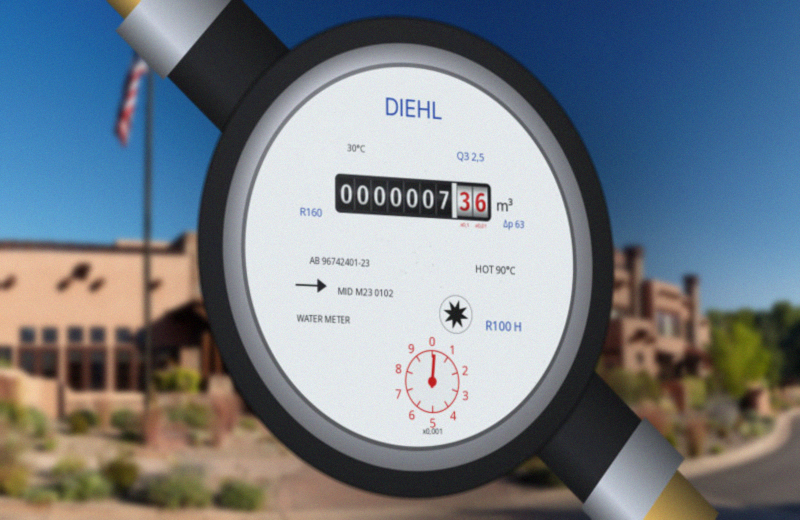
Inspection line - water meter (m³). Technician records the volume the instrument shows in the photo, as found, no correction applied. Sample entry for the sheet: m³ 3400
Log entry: m³ 7.360
